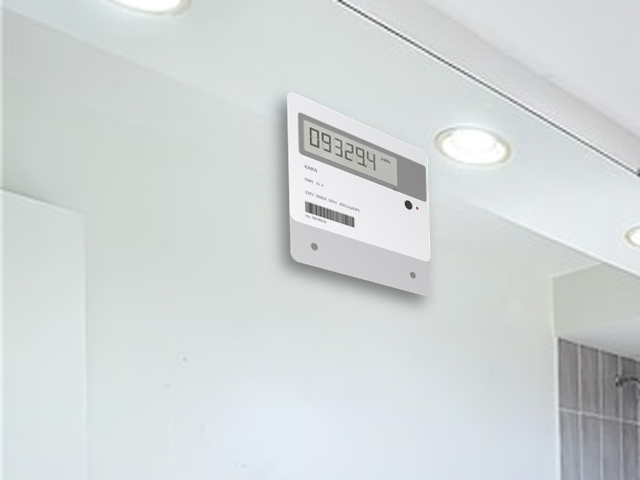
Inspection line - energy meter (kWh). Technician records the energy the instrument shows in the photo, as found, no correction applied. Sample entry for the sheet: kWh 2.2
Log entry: kWh 9329.4
